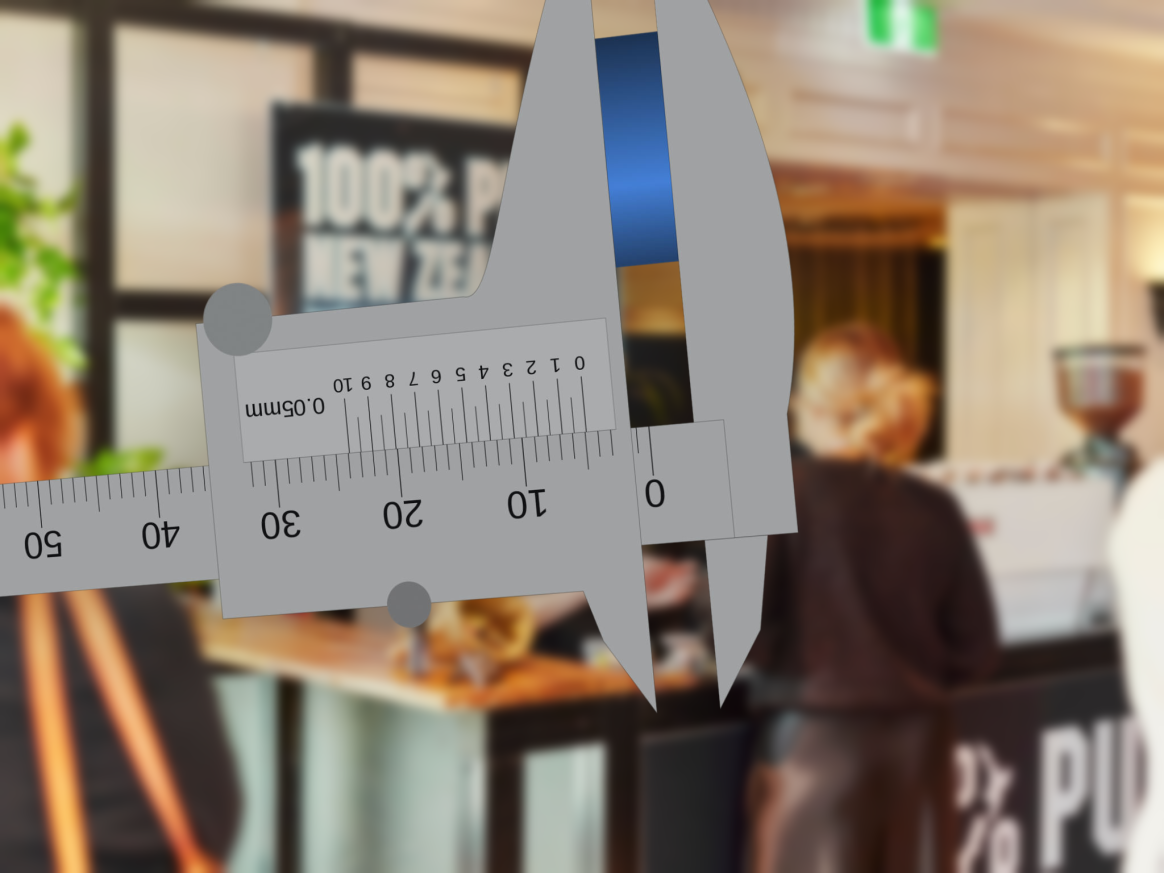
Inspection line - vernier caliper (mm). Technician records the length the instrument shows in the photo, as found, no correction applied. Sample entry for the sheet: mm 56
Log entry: mm 4.9
